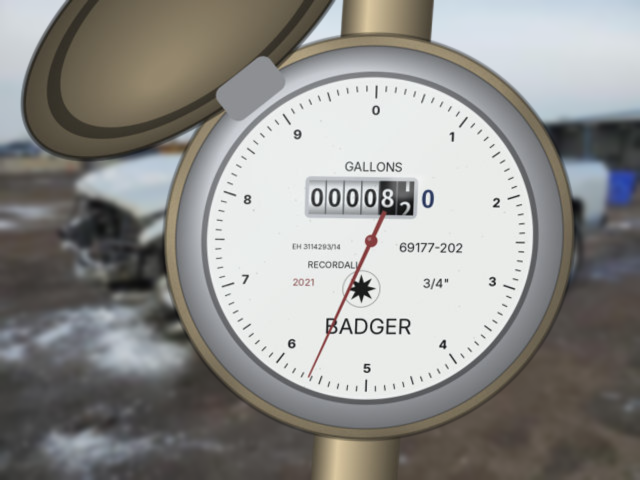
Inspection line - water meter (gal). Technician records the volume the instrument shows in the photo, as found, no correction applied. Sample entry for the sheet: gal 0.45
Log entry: gal 815.6
